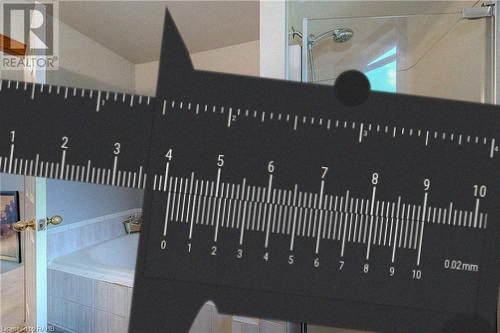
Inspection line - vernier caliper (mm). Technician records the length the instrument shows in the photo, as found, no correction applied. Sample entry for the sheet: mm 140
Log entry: mm 41.0
